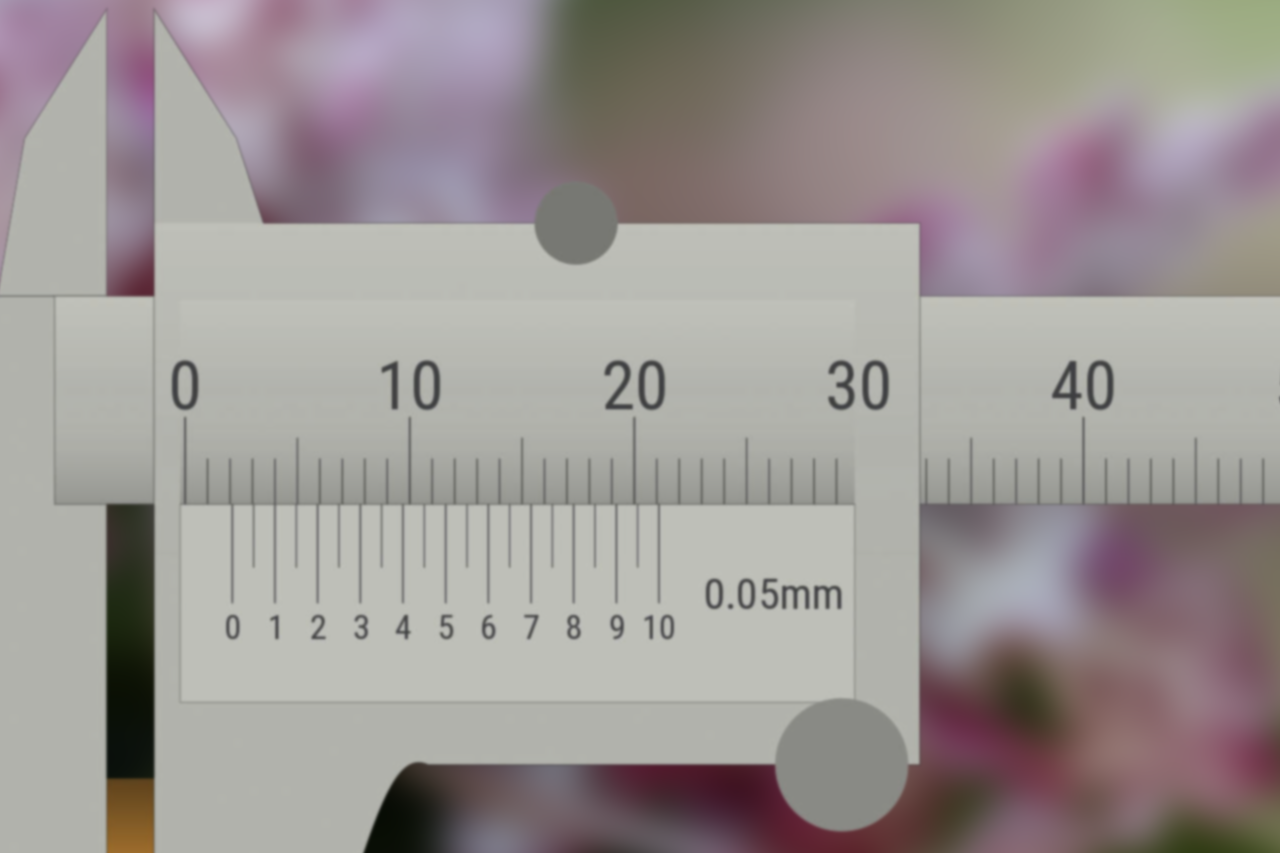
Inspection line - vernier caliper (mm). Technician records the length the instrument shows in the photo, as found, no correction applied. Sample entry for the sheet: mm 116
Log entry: mm 2.1
